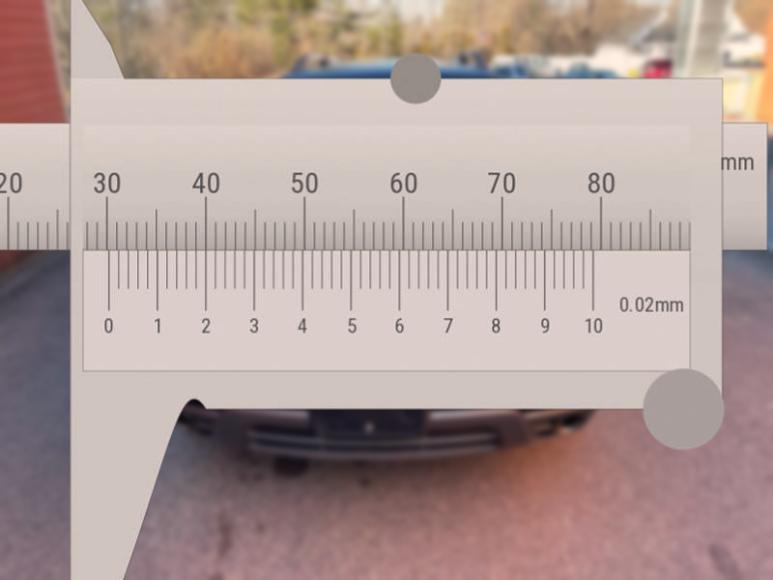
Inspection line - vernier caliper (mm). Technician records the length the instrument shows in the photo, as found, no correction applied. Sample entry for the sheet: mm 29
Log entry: mm 30.2
